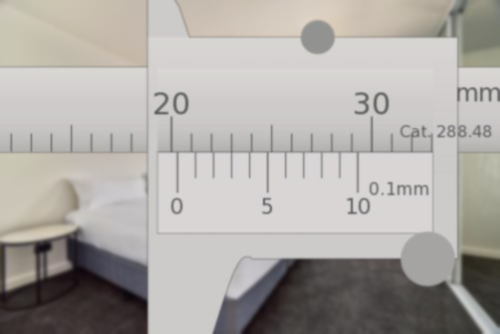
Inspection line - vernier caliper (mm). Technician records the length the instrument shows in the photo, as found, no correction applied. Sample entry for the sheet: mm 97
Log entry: mm 20.3
